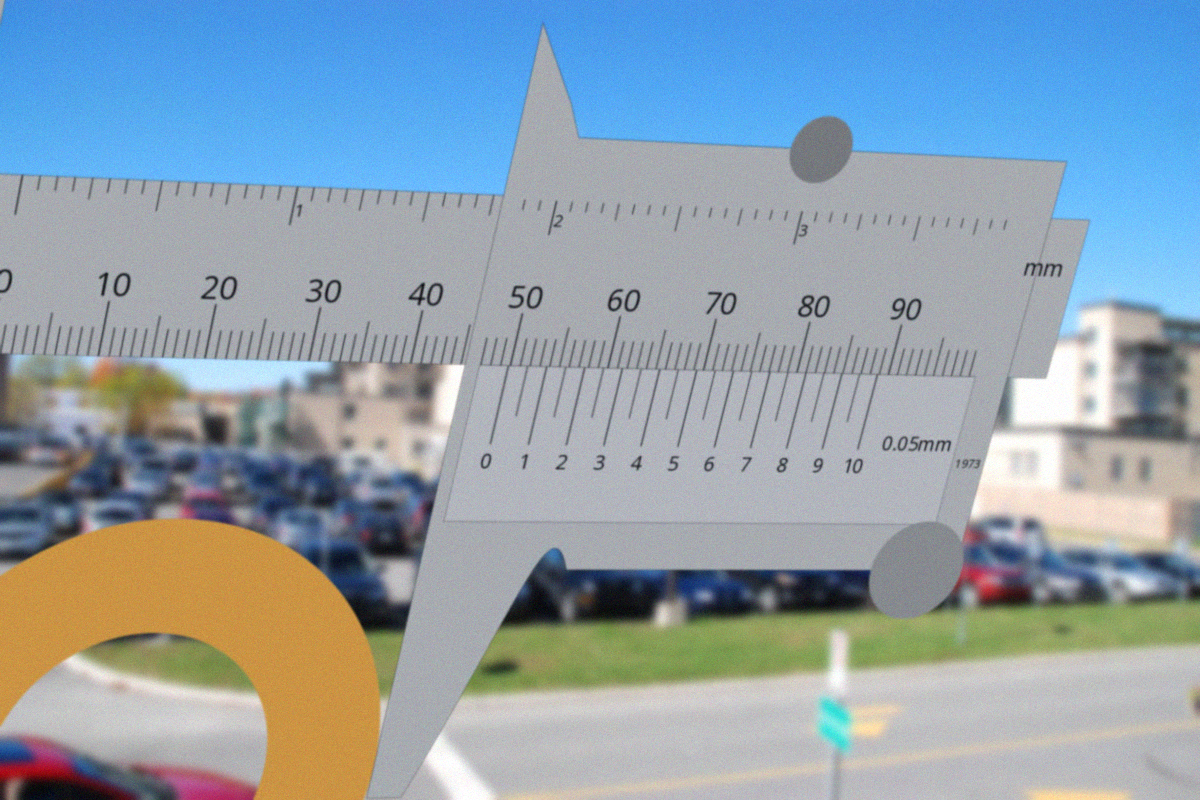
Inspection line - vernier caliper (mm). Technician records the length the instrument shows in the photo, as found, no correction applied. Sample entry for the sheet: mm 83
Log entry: mm 49.8
